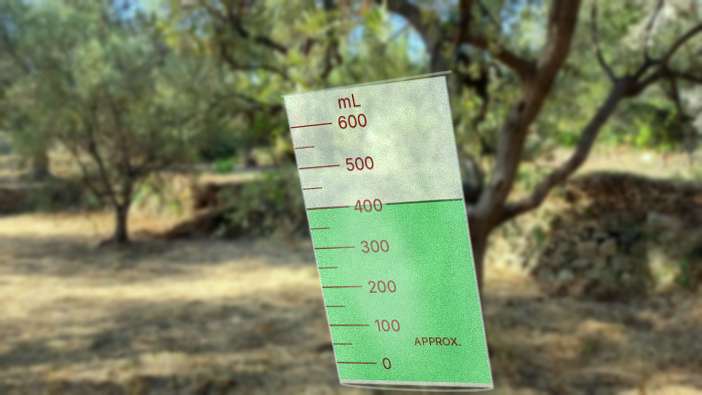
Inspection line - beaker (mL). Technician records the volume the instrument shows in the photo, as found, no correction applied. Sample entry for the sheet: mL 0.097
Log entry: mL 400
